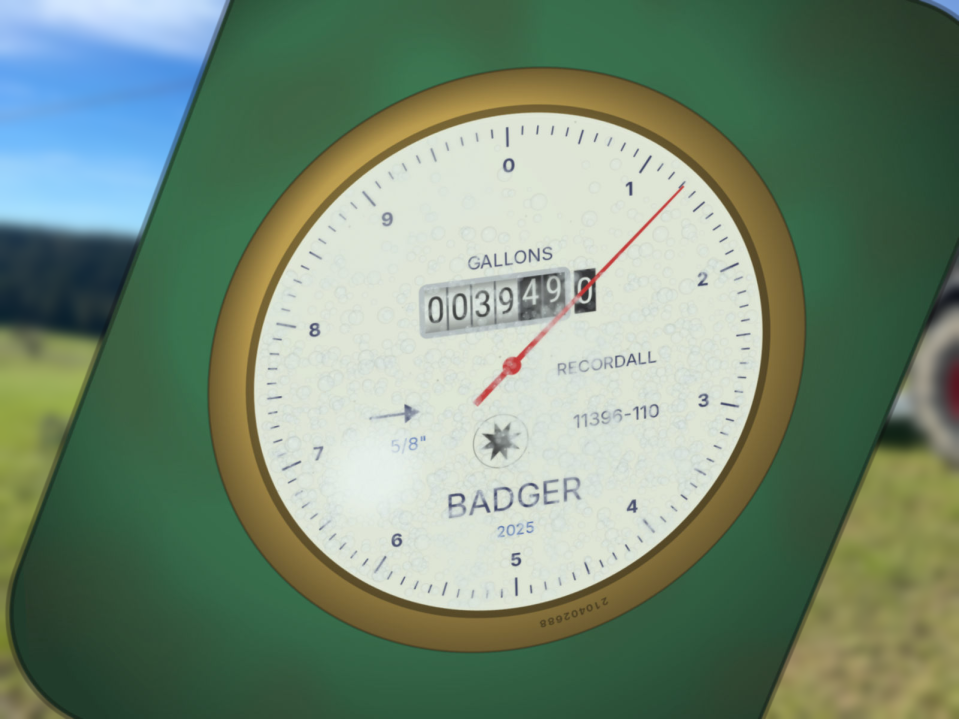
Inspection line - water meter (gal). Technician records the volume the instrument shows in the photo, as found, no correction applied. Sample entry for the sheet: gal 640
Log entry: gal 39491.3
